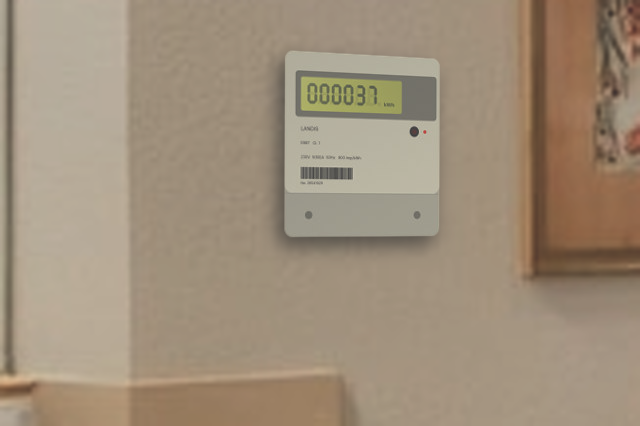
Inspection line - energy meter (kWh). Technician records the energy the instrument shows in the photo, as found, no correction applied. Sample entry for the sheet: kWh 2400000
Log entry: kWh 37
